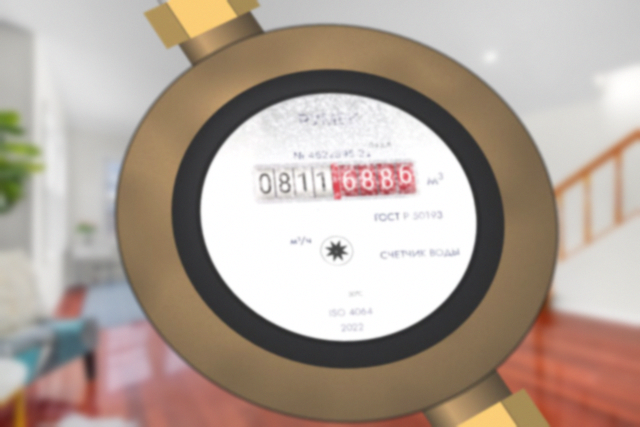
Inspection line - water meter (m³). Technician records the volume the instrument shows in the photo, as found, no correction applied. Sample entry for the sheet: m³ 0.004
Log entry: m³ 811.6886
